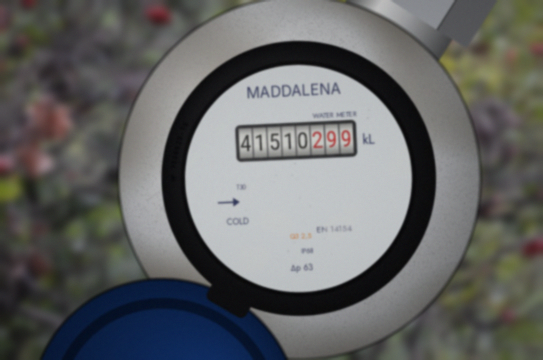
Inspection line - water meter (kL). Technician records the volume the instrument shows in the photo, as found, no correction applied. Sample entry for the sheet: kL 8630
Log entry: kL 41510.299
